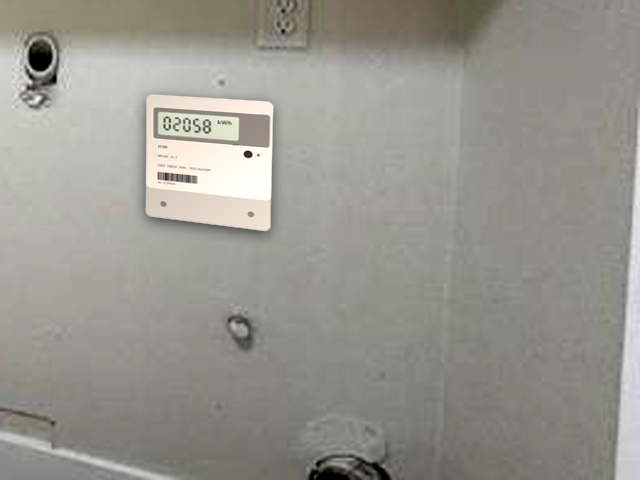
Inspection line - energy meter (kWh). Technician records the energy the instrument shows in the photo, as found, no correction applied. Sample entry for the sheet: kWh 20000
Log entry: kWh 2058
